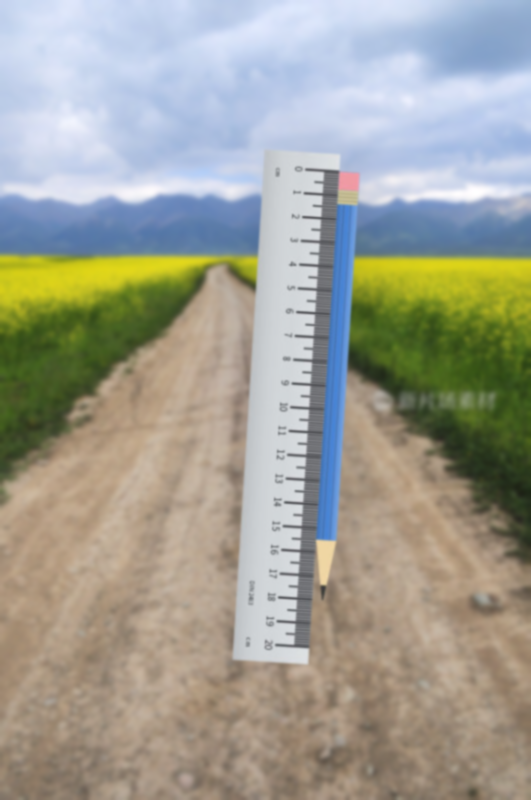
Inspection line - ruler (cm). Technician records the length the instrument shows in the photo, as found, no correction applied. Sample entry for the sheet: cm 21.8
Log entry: cm 18
